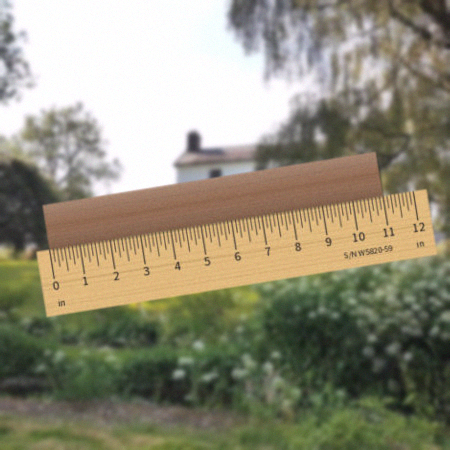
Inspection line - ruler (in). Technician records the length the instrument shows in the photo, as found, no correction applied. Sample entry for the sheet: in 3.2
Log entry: in 11
